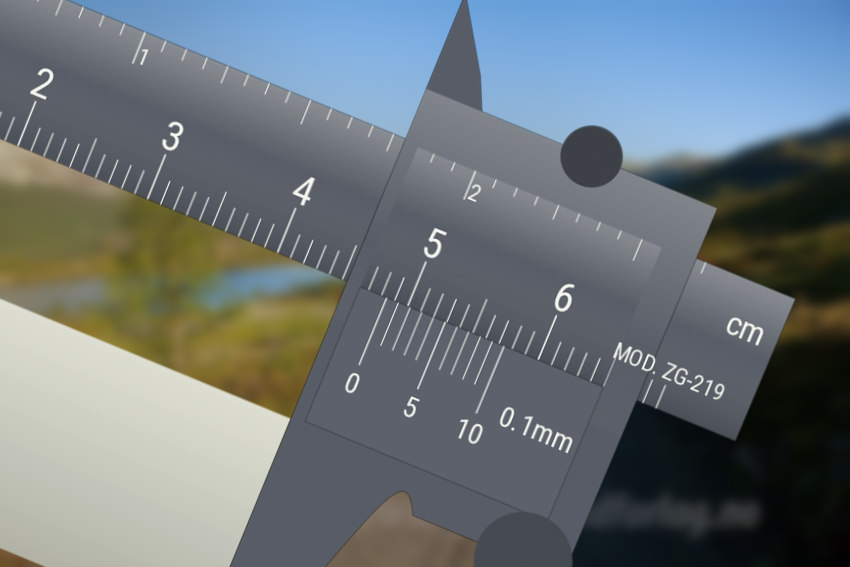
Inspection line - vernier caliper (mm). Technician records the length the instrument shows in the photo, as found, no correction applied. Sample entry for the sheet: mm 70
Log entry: mm 48.4
